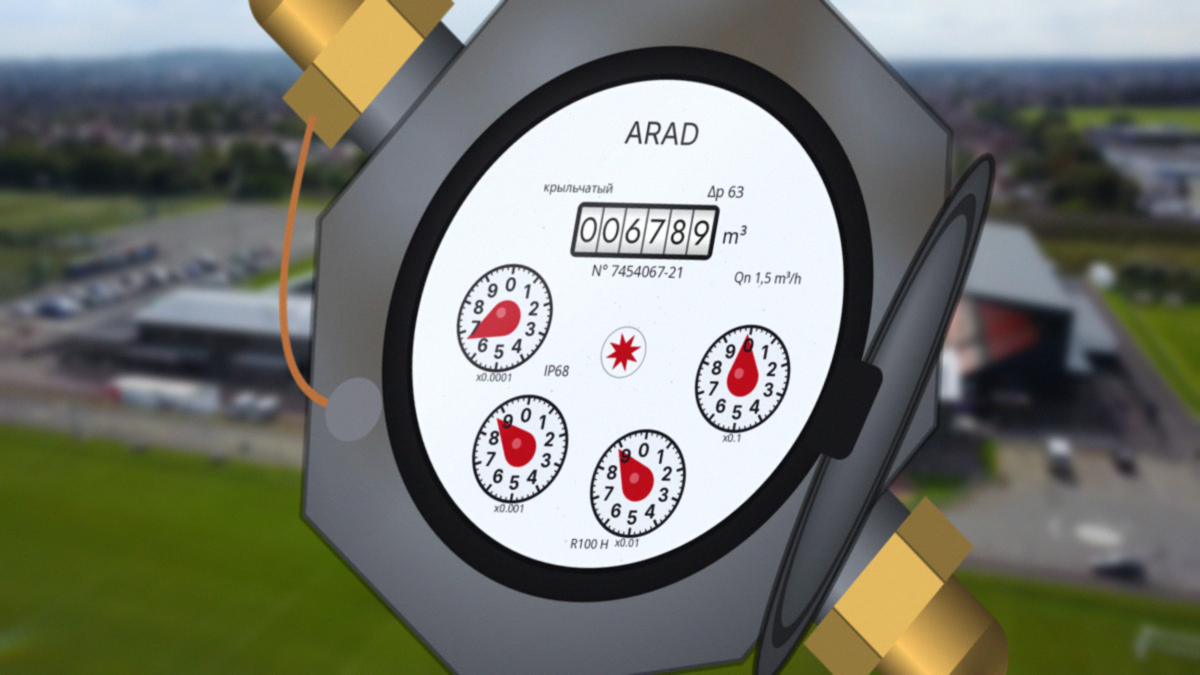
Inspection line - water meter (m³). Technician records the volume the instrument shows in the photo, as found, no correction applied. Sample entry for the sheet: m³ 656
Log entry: m³ 6788.9886
